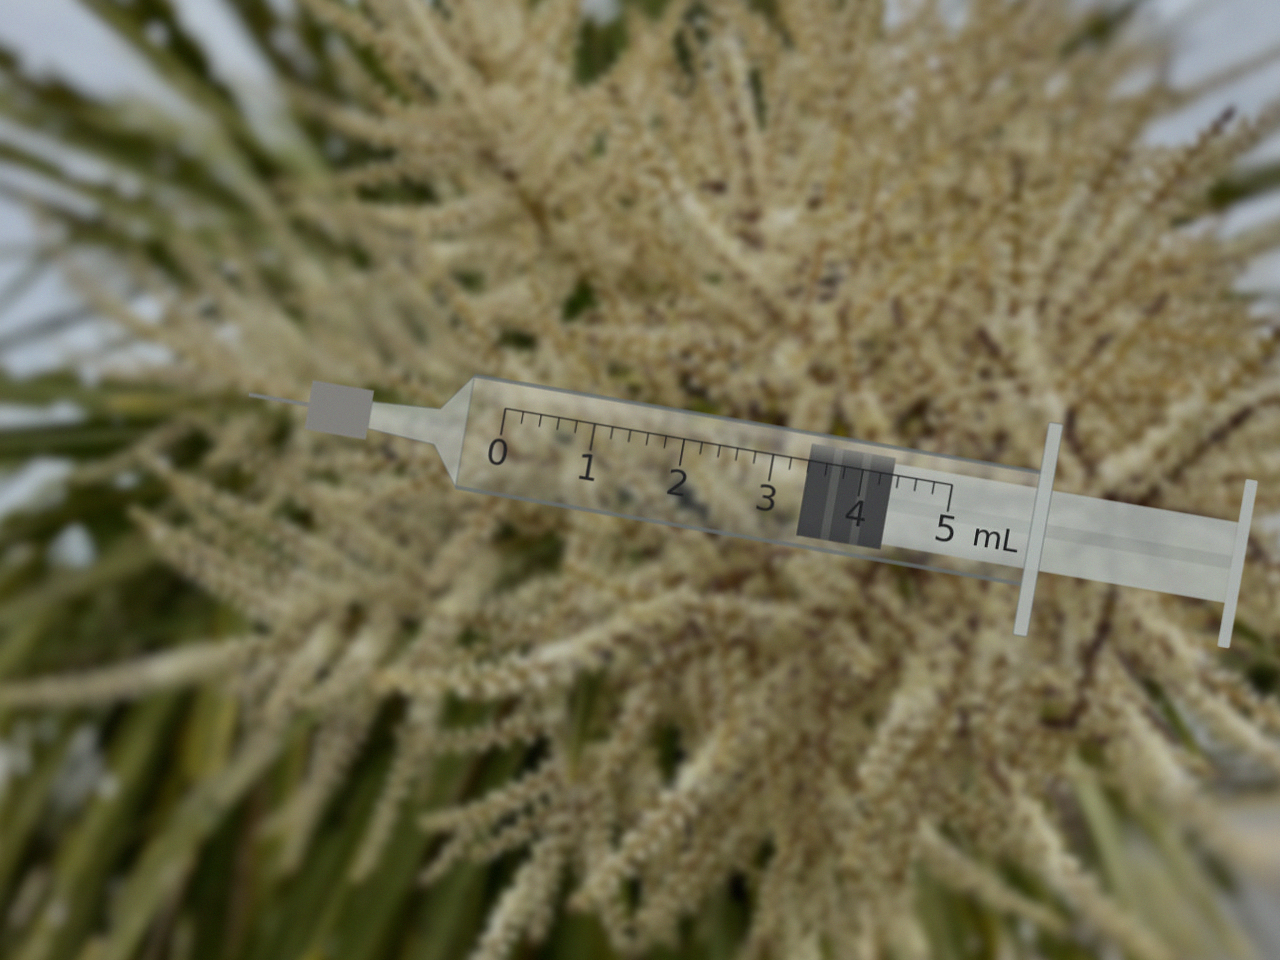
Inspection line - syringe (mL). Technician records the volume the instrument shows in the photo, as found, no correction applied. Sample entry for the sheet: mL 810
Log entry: mL 3.4
